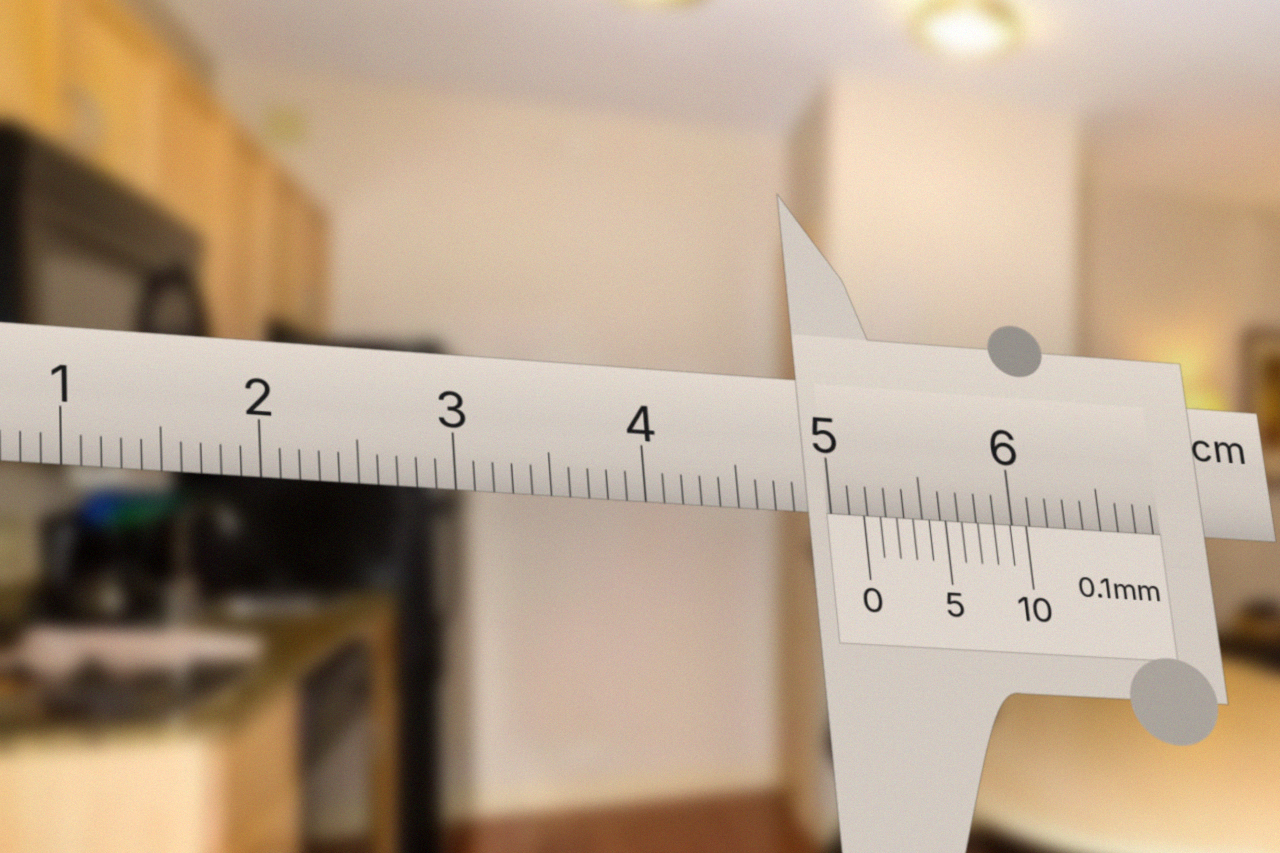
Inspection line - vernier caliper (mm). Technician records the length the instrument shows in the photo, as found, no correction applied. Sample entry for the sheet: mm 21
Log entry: mm 51.8
